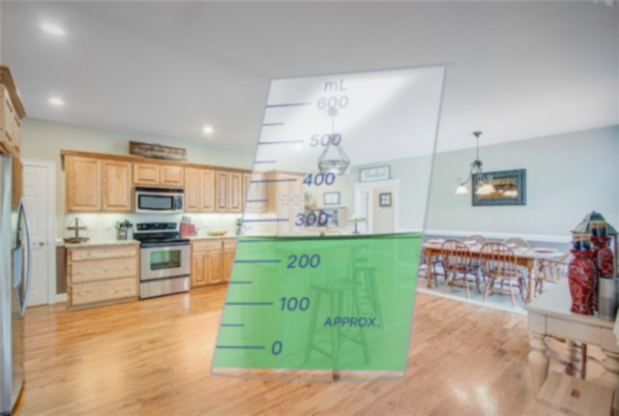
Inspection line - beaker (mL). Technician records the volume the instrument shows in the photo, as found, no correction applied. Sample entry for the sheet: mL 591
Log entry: mL 250
